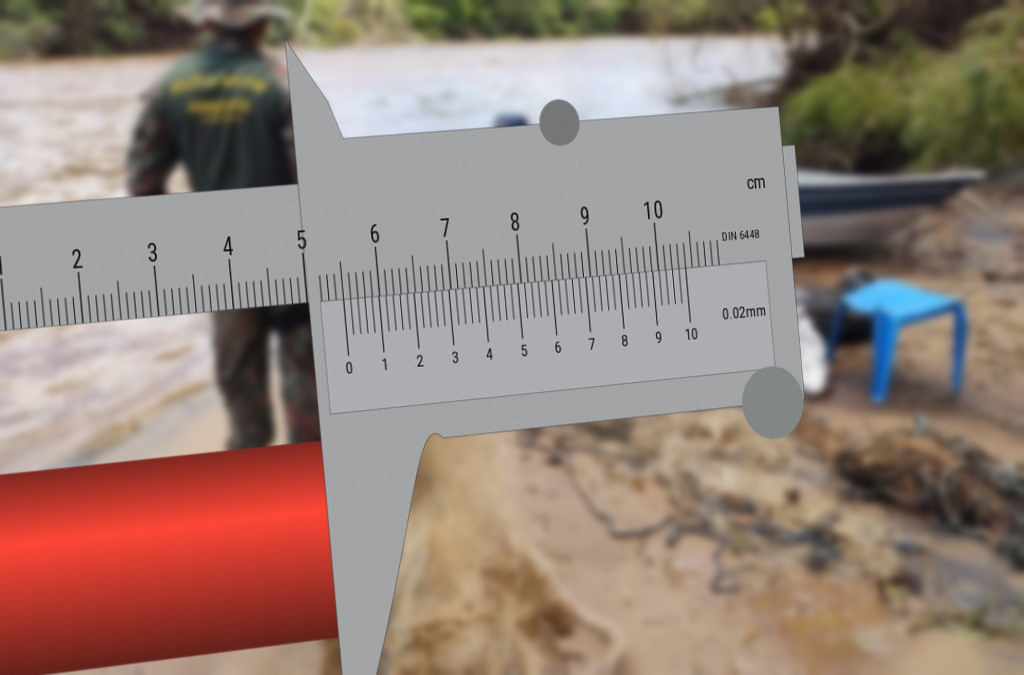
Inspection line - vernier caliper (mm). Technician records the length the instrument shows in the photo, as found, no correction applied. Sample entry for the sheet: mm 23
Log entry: mm 55.0
